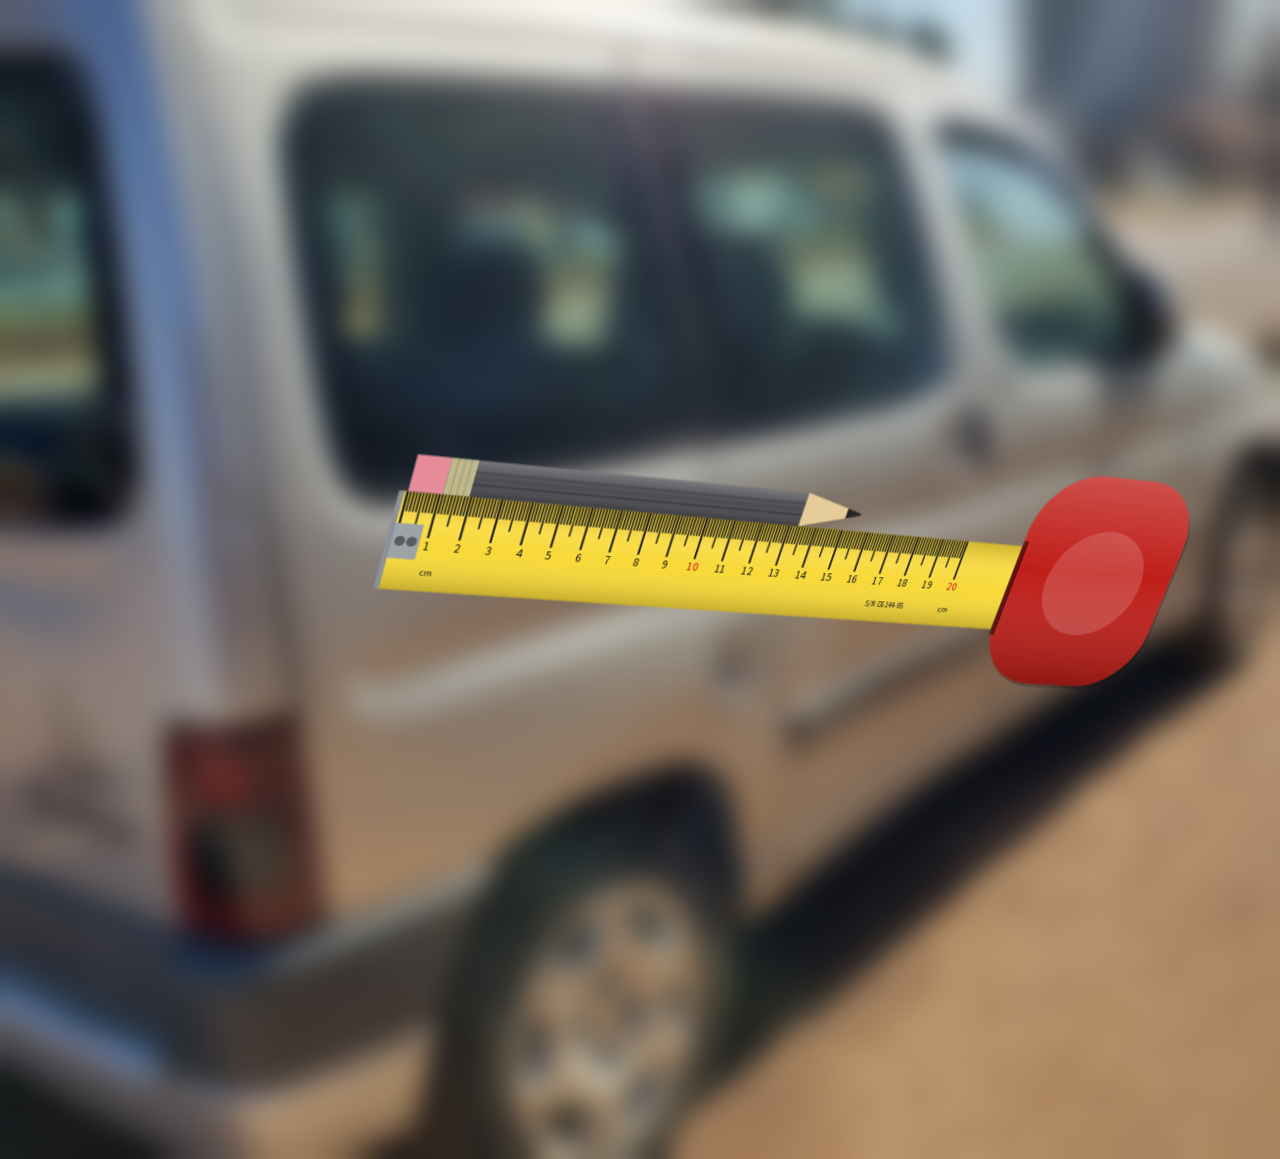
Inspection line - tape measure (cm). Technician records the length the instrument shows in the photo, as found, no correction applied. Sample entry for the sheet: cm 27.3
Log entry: cm 15.5
